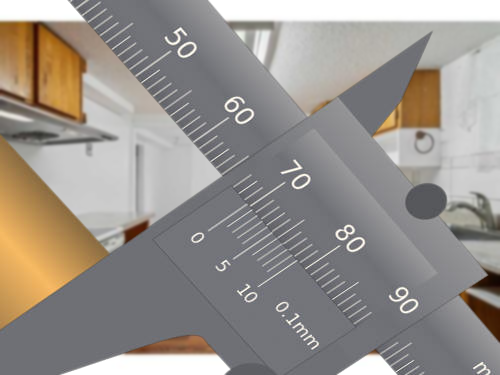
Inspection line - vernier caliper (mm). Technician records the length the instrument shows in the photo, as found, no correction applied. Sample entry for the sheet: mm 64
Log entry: mm 69.6
